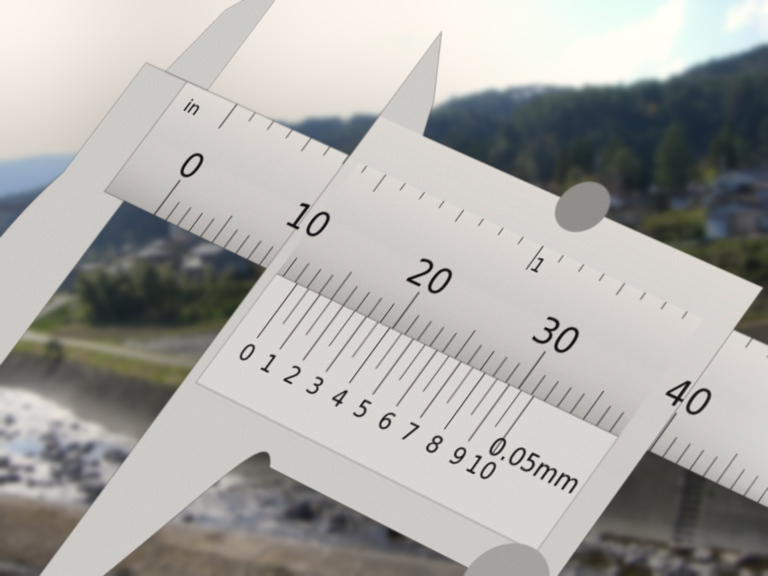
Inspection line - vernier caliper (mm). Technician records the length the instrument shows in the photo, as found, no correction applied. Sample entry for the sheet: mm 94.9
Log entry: mm 12.2
